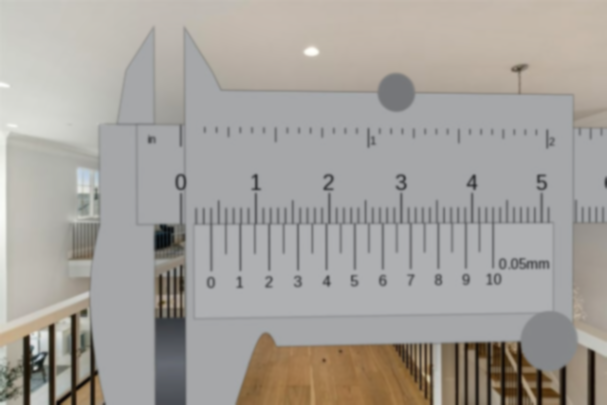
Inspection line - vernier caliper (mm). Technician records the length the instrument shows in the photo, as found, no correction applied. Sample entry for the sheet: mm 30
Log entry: mm 4.0
